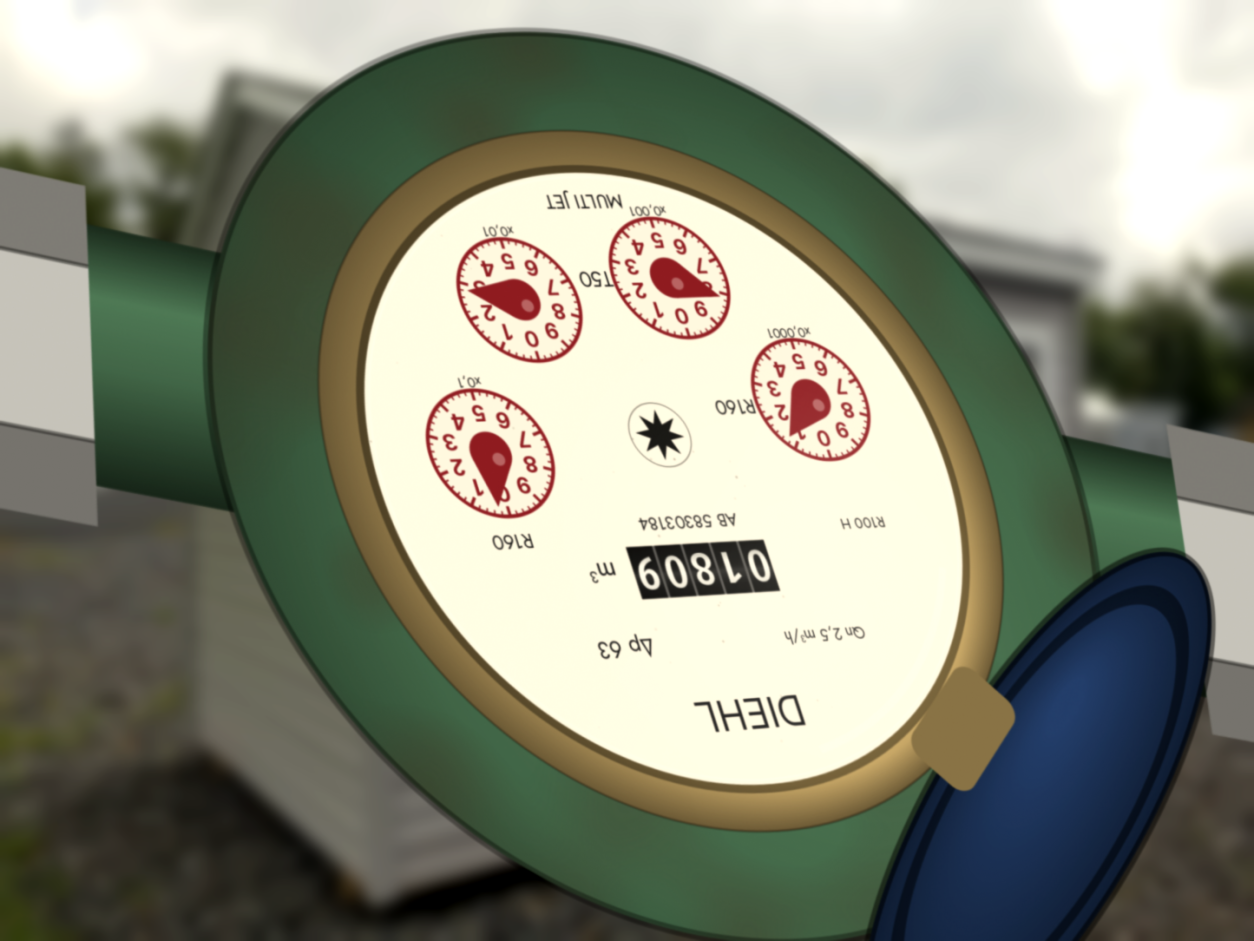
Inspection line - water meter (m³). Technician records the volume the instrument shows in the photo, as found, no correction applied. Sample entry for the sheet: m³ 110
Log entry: m³ 1809.0281
